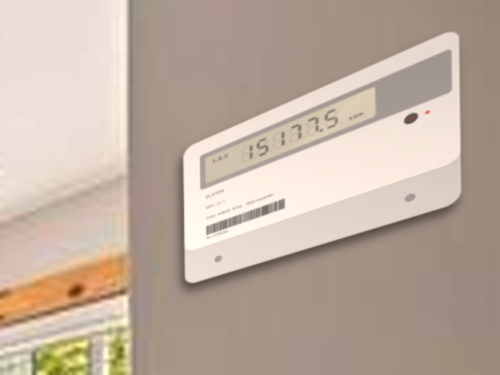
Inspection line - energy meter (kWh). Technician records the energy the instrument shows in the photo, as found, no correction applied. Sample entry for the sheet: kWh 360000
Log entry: kWh 15177.5
